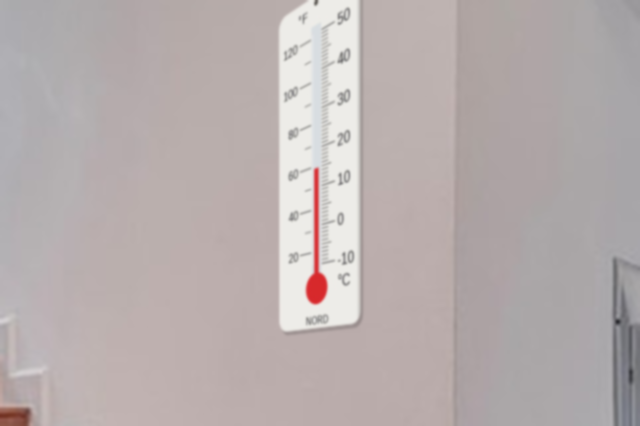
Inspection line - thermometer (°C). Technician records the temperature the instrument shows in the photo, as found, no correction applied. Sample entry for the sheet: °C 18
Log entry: °C 15
